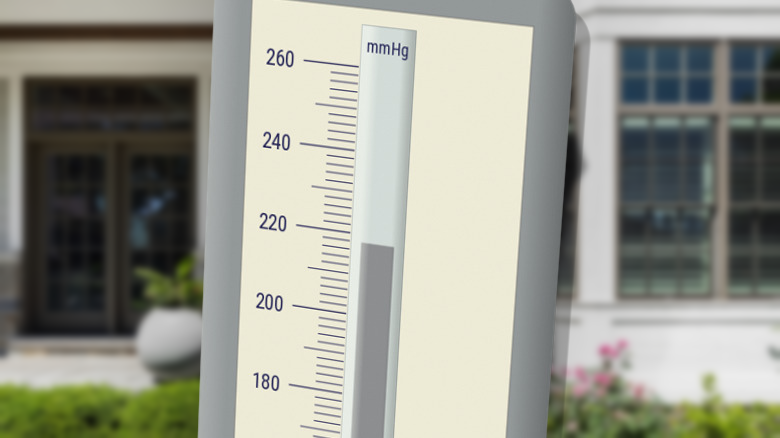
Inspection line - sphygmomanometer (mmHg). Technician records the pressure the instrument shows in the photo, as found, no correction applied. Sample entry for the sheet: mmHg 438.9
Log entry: mmHg 218
